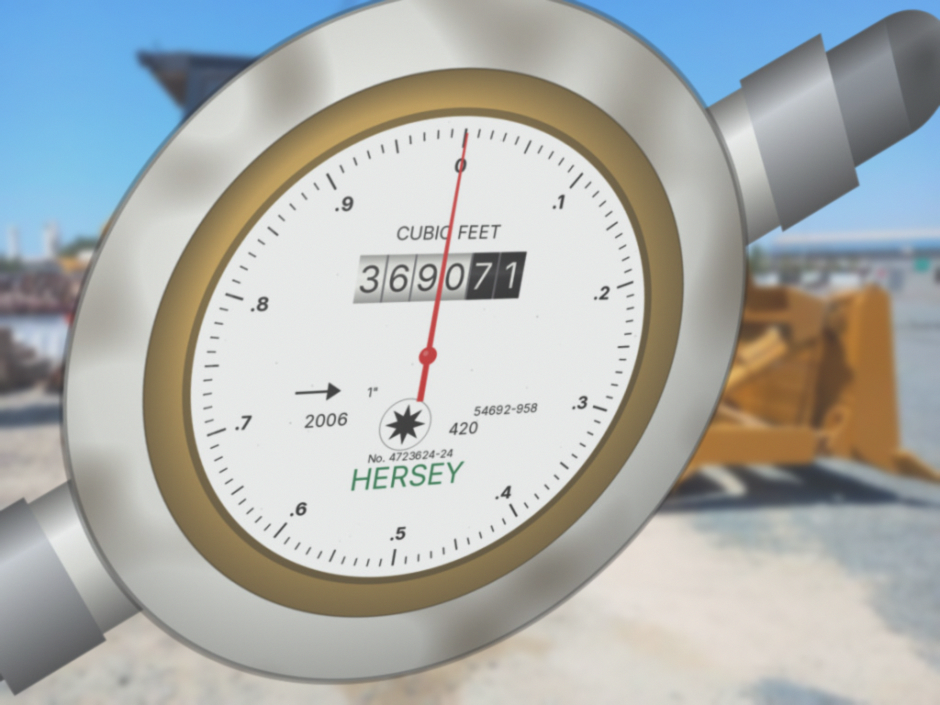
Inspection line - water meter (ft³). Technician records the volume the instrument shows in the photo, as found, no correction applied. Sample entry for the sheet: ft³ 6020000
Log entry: ft³ 369071.00
